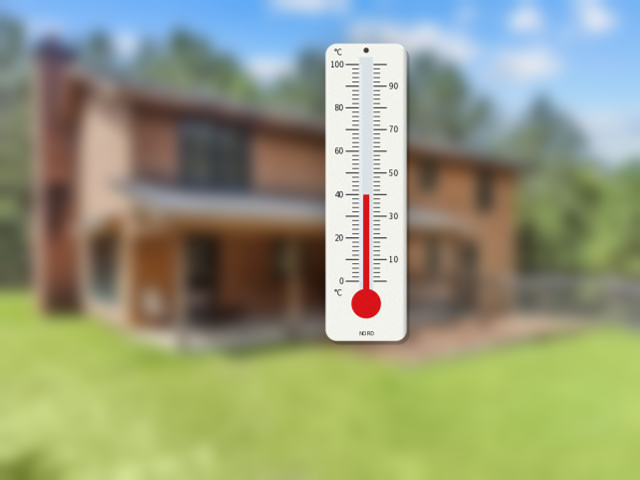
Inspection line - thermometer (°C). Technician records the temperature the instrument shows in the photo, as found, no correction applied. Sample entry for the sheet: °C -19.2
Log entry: °C 40
